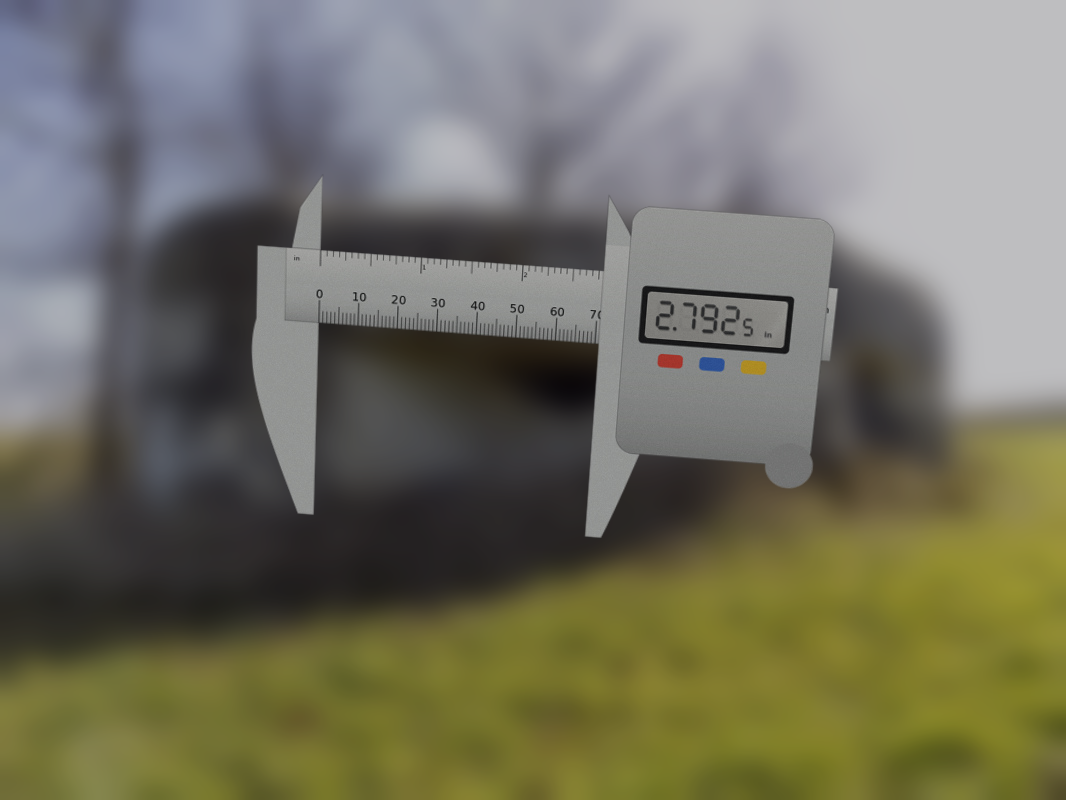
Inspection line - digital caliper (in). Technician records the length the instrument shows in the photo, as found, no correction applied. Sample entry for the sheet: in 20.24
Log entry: in 2.7925
